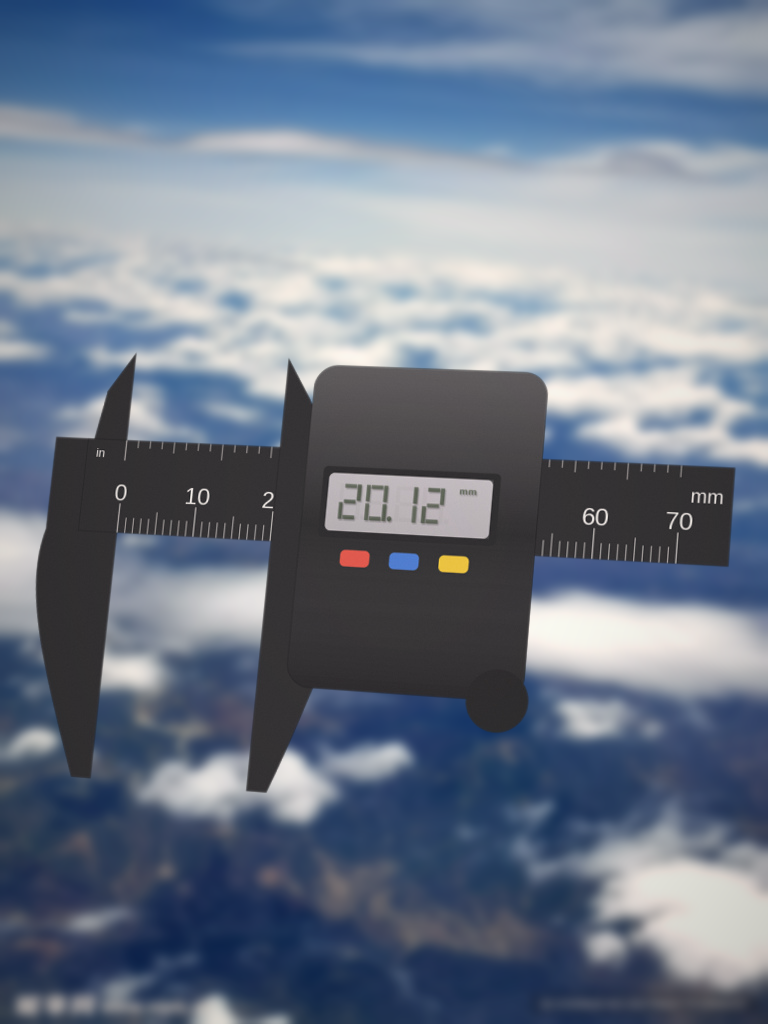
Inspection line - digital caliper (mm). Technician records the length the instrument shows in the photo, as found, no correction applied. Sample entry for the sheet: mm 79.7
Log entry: mm 20.12
